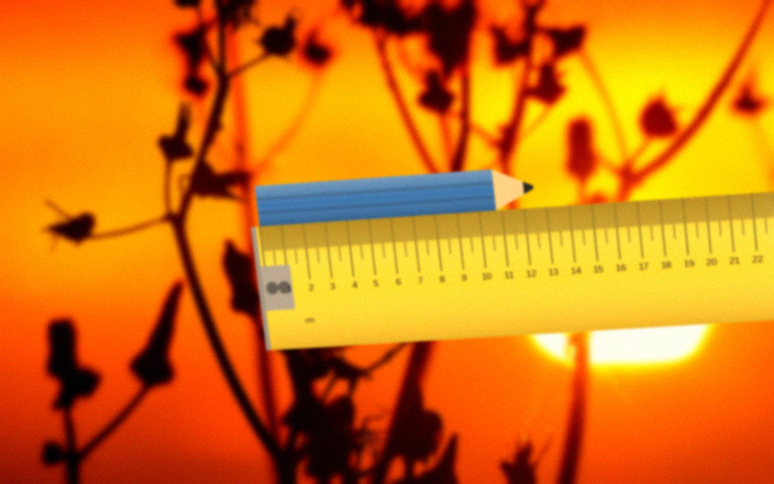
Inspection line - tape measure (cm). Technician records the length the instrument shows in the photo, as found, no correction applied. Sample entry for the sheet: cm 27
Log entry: cm 12.5
